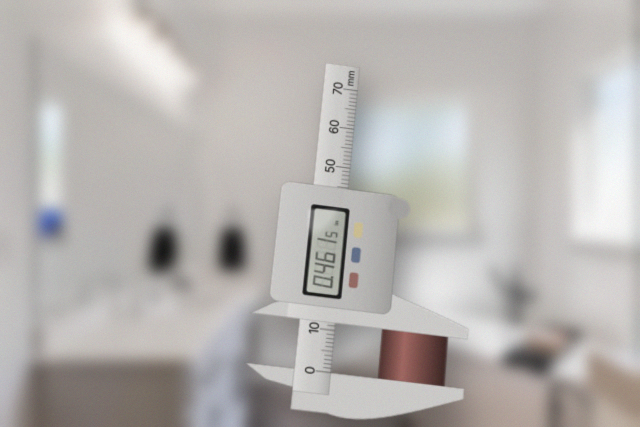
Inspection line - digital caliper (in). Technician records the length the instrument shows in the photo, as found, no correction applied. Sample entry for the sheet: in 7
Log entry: in 0.4615
